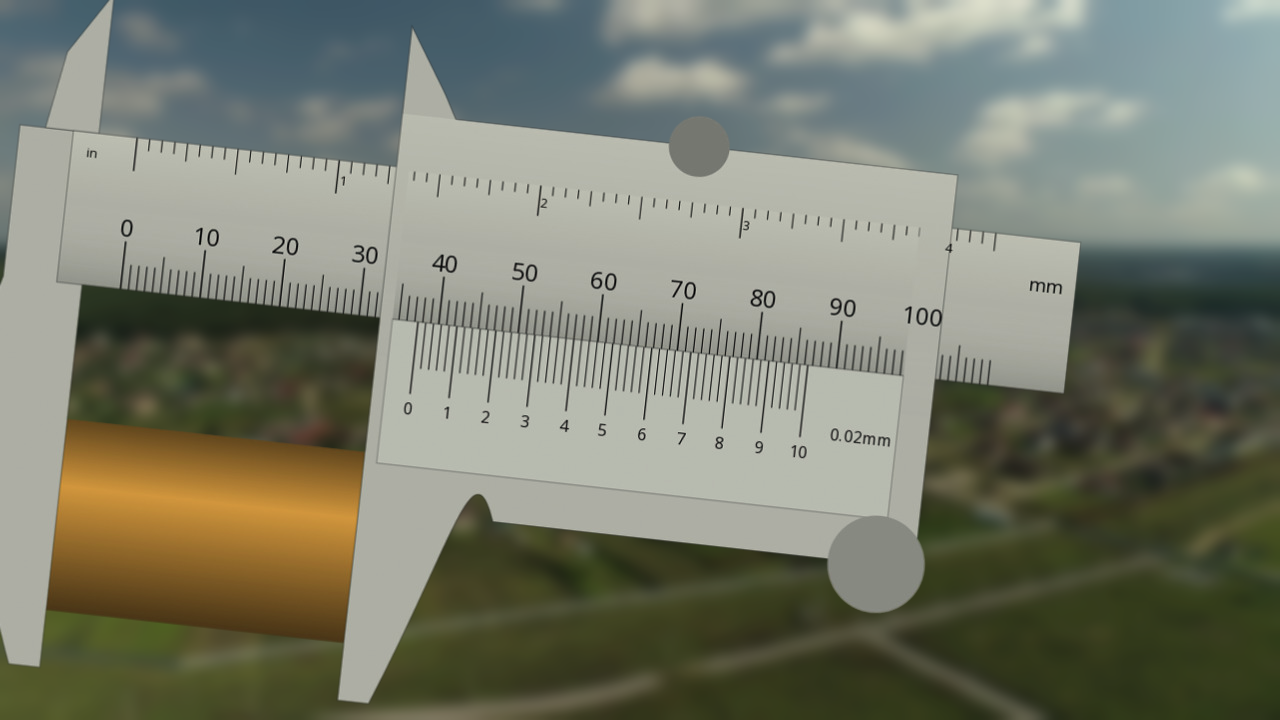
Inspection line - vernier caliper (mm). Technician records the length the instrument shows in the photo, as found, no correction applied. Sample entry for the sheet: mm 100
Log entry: mm 37.4
